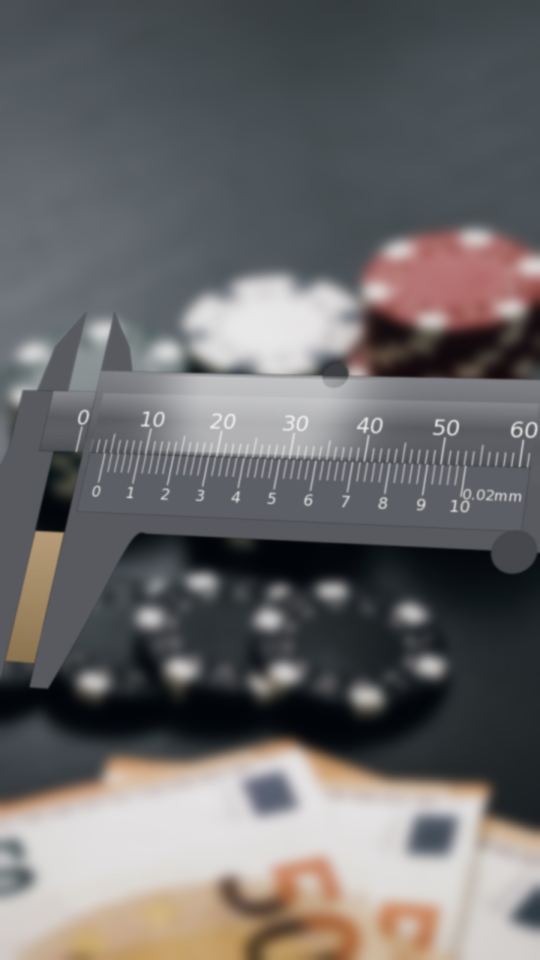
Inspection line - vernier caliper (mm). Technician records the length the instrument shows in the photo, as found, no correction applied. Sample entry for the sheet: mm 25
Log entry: mm 4.2
